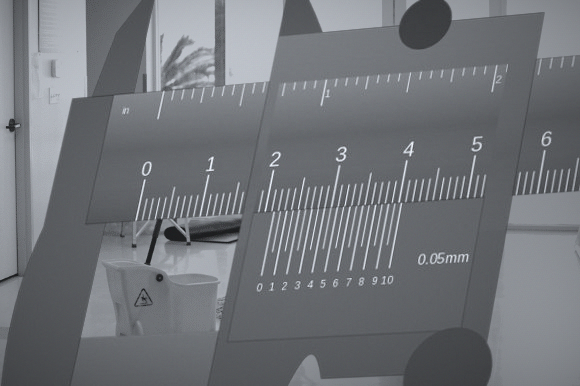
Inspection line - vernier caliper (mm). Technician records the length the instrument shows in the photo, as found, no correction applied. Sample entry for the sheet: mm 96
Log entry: mm 21.4
